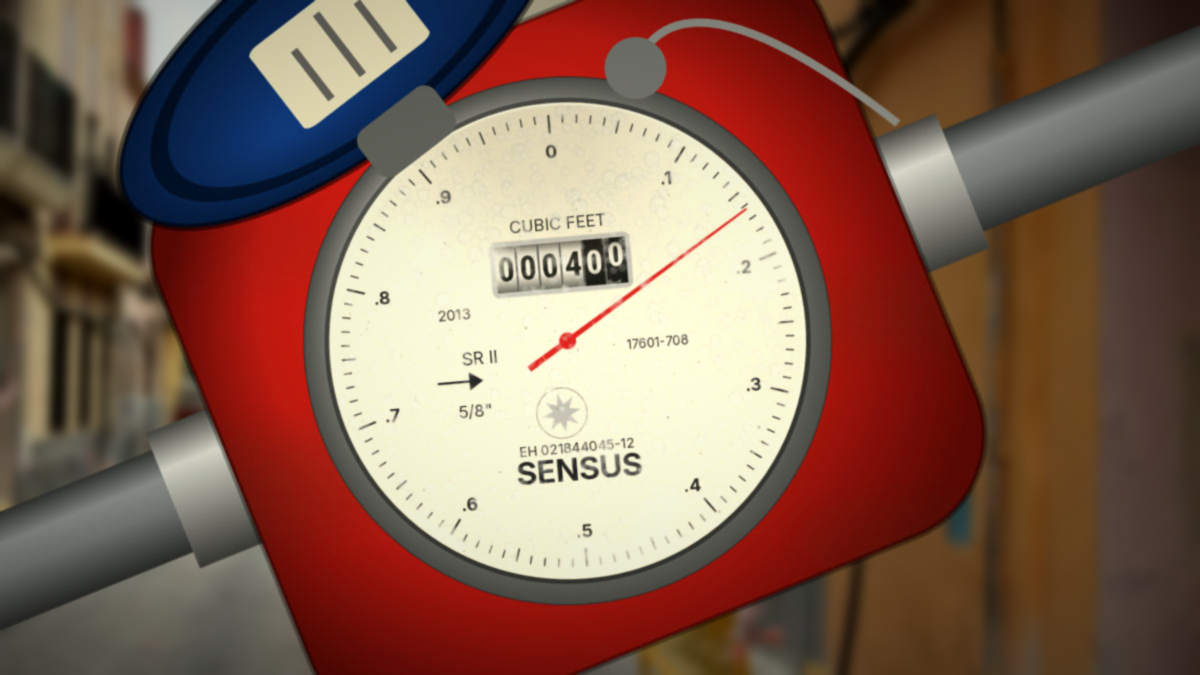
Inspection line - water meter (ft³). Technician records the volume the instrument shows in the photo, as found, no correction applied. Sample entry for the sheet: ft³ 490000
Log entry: ft³ 400.16
